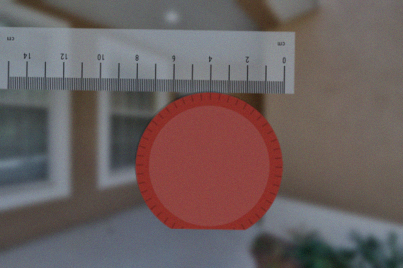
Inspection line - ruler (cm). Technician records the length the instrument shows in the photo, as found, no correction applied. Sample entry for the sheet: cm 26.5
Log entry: cm 8
